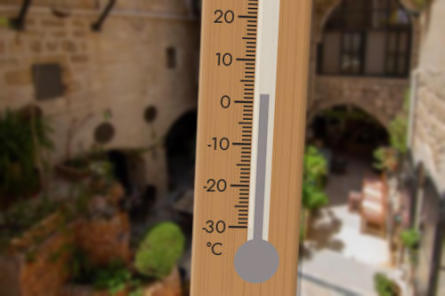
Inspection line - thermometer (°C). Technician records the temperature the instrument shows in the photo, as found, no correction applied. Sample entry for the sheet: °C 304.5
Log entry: °C 2
